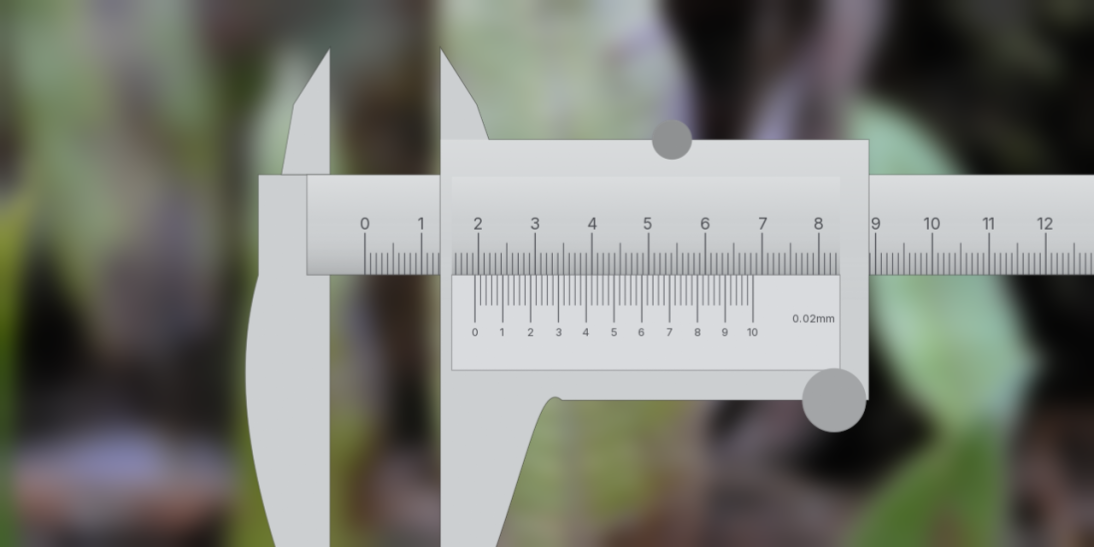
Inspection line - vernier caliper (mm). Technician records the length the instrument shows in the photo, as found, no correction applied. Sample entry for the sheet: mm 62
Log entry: mm 19.4
